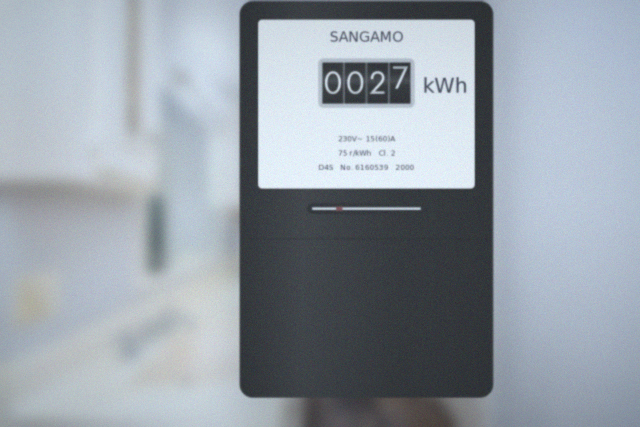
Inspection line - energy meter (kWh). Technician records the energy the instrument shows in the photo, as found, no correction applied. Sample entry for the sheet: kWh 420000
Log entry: kWh 27
